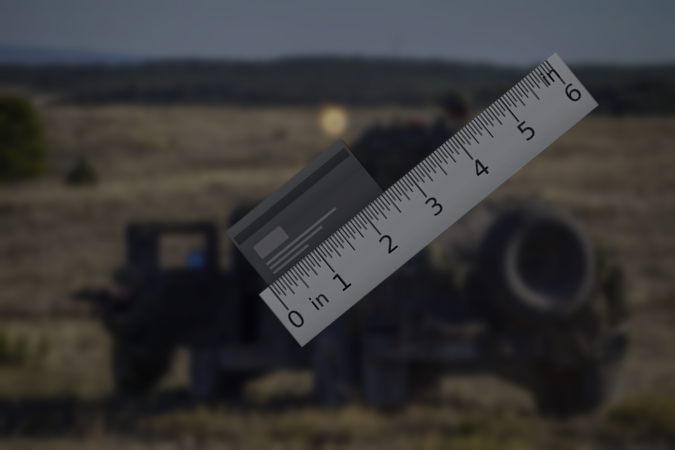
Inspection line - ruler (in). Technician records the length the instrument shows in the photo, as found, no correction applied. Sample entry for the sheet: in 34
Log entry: in 2.5
